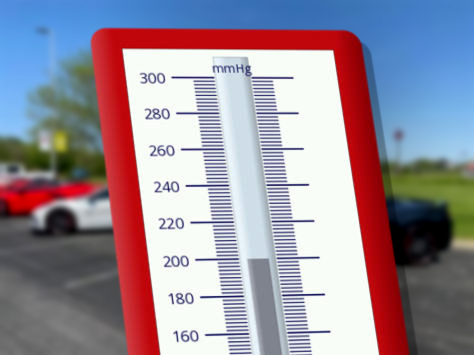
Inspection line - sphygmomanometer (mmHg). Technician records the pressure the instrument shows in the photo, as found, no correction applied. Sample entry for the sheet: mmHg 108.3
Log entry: mmHg 200
